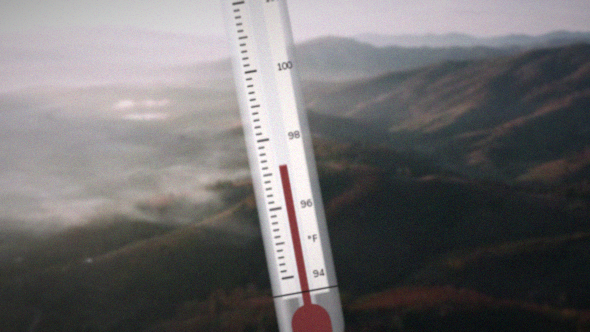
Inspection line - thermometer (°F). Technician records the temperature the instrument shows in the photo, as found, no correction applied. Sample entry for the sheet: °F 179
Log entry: °F 97.2
